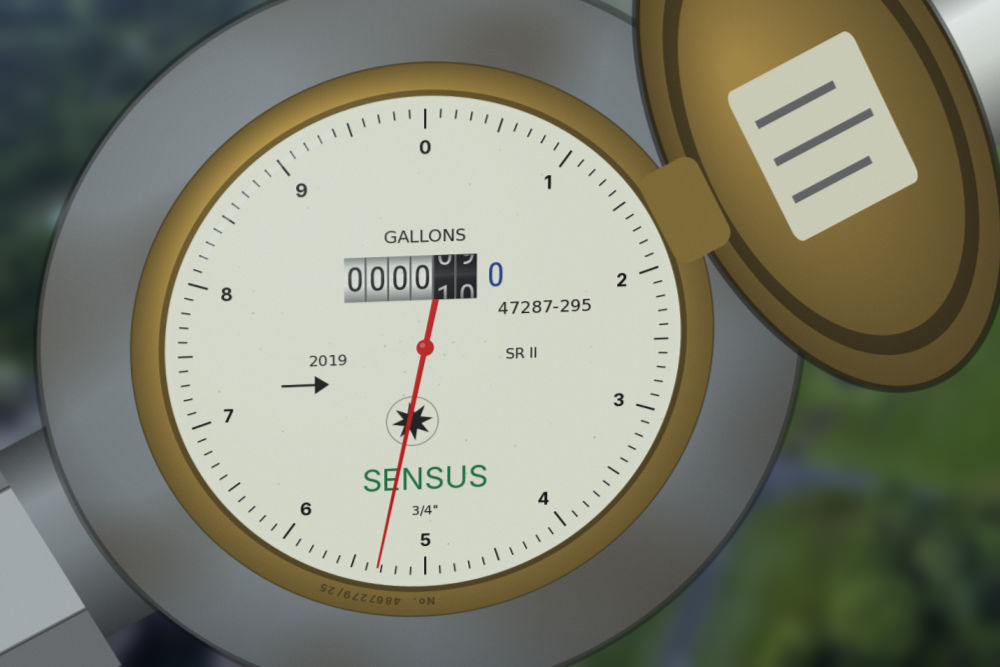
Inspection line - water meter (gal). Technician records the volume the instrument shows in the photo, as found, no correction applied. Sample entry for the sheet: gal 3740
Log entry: gal 95.3
